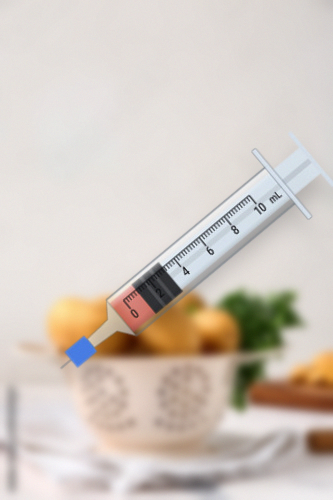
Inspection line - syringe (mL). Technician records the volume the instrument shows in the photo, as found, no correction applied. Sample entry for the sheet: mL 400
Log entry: mL 1
